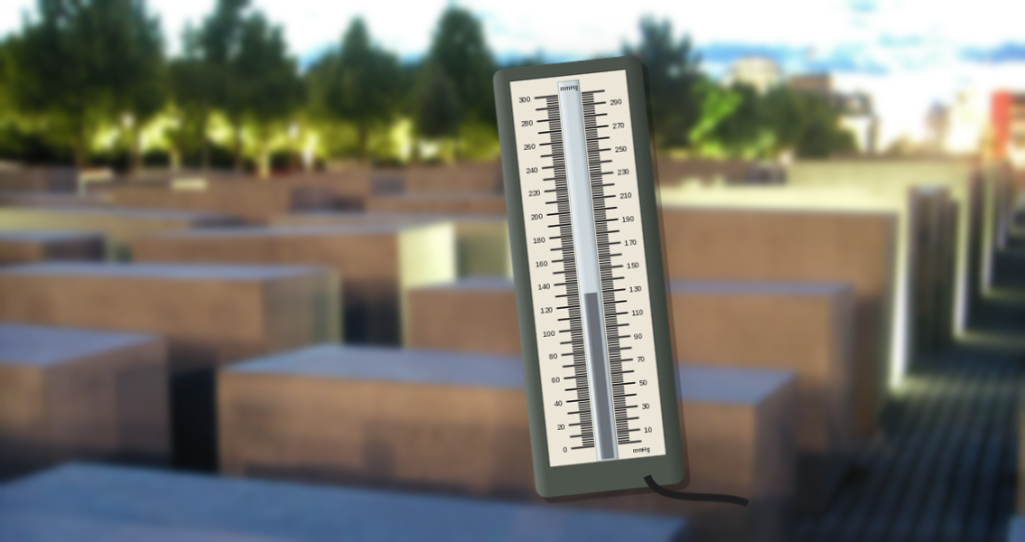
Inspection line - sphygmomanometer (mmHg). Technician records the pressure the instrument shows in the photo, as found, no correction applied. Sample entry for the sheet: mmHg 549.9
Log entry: mmHg 130
